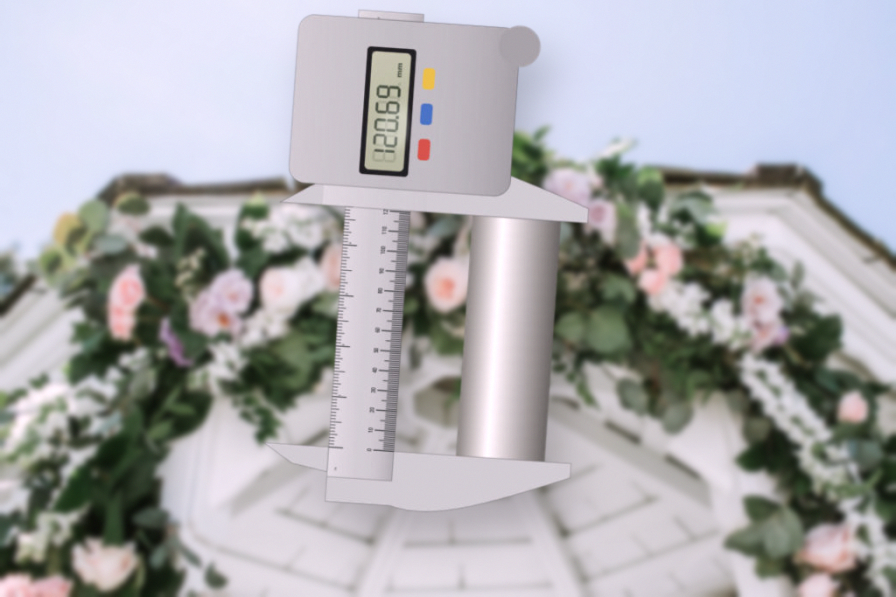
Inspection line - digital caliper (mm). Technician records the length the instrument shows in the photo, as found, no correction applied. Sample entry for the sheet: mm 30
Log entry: mm 120.69
